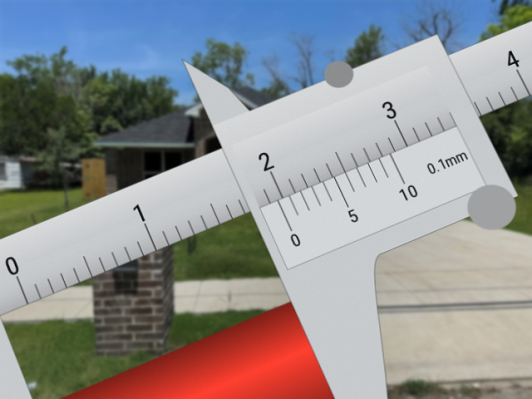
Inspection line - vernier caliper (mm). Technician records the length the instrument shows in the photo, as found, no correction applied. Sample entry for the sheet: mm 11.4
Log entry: mm 19.6
